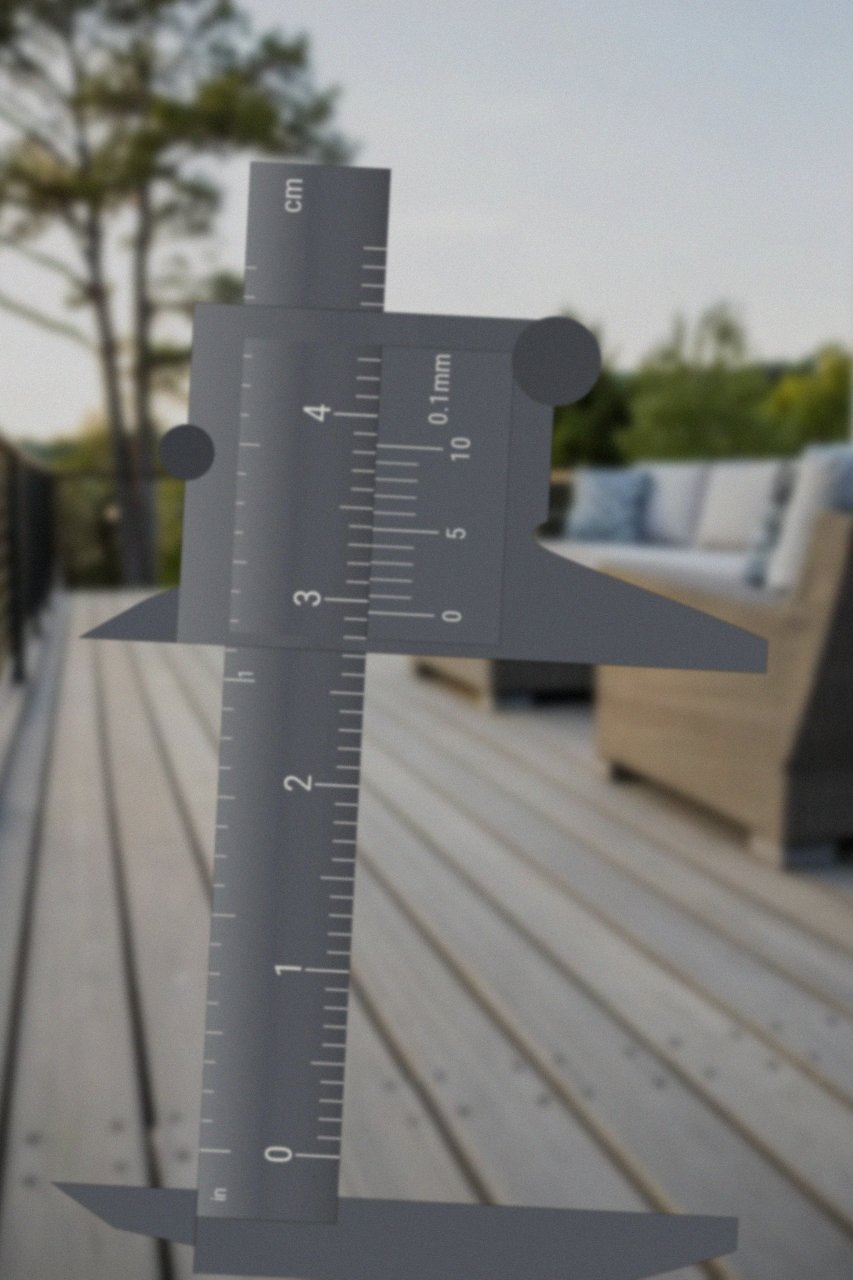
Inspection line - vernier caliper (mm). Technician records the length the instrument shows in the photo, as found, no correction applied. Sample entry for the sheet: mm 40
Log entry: mm 29.4
